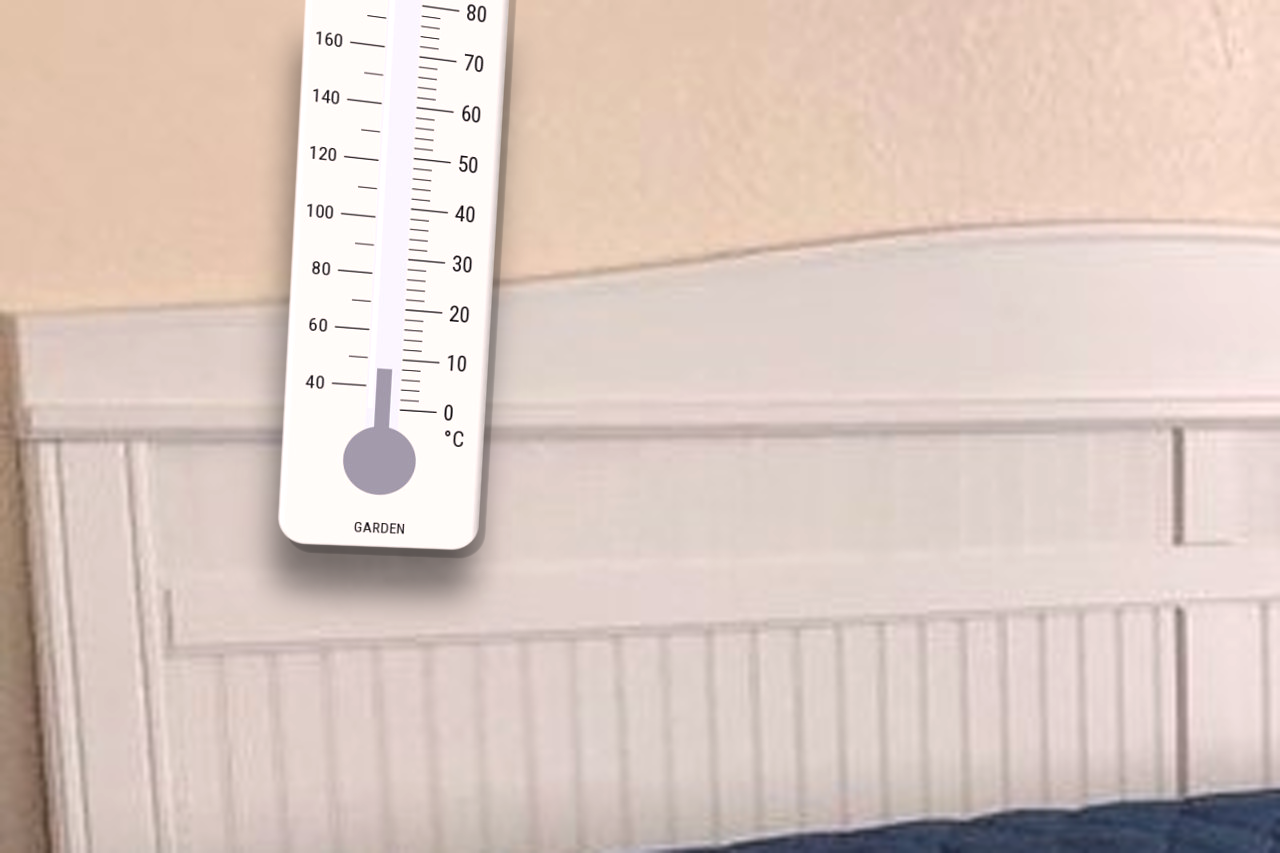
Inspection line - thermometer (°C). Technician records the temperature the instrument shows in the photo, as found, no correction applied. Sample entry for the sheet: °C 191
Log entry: °C 8
